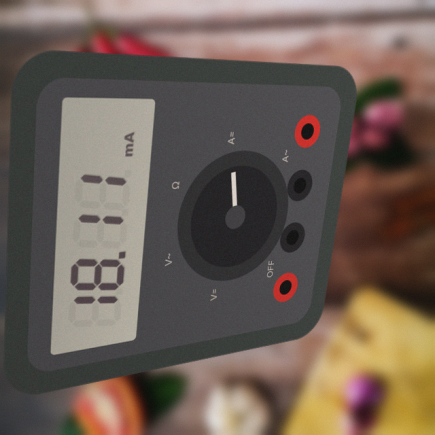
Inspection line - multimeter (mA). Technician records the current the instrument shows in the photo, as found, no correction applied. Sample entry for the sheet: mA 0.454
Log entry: mA 18.11
